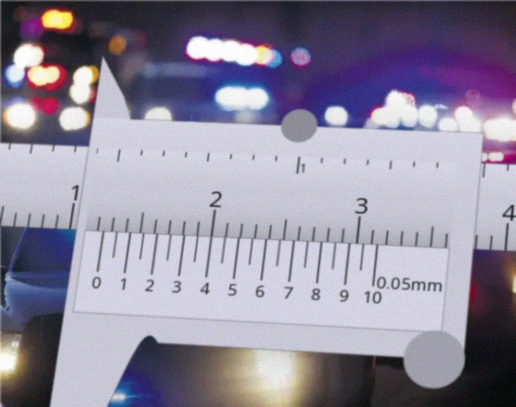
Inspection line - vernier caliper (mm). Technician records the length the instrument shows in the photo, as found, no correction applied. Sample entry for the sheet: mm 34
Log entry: mm 12.4
